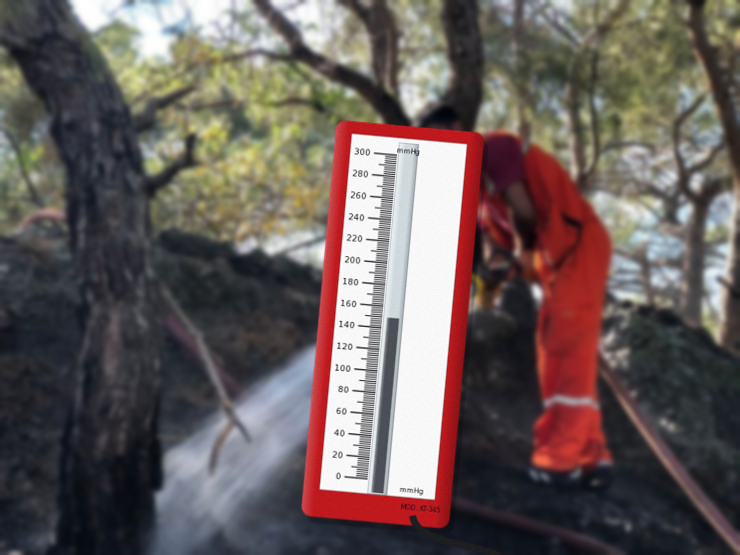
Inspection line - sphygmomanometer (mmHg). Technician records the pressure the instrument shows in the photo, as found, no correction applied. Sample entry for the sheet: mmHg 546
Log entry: mmHg 150
